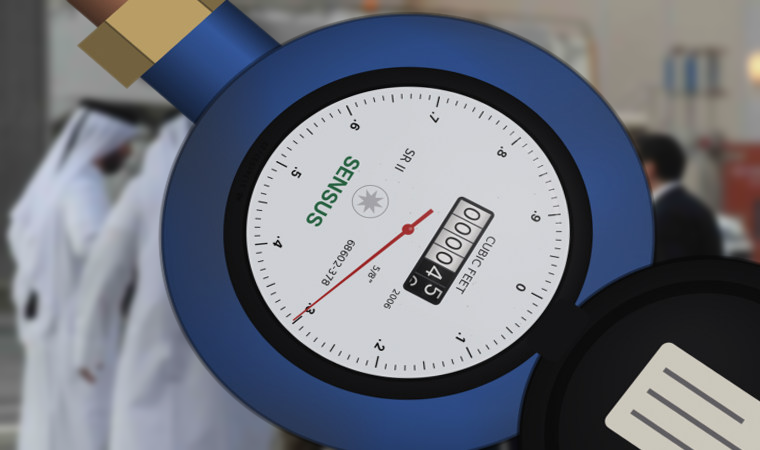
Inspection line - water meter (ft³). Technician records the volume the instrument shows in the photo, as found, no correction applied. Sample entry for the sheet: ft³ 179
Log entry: ft³ 45.30
